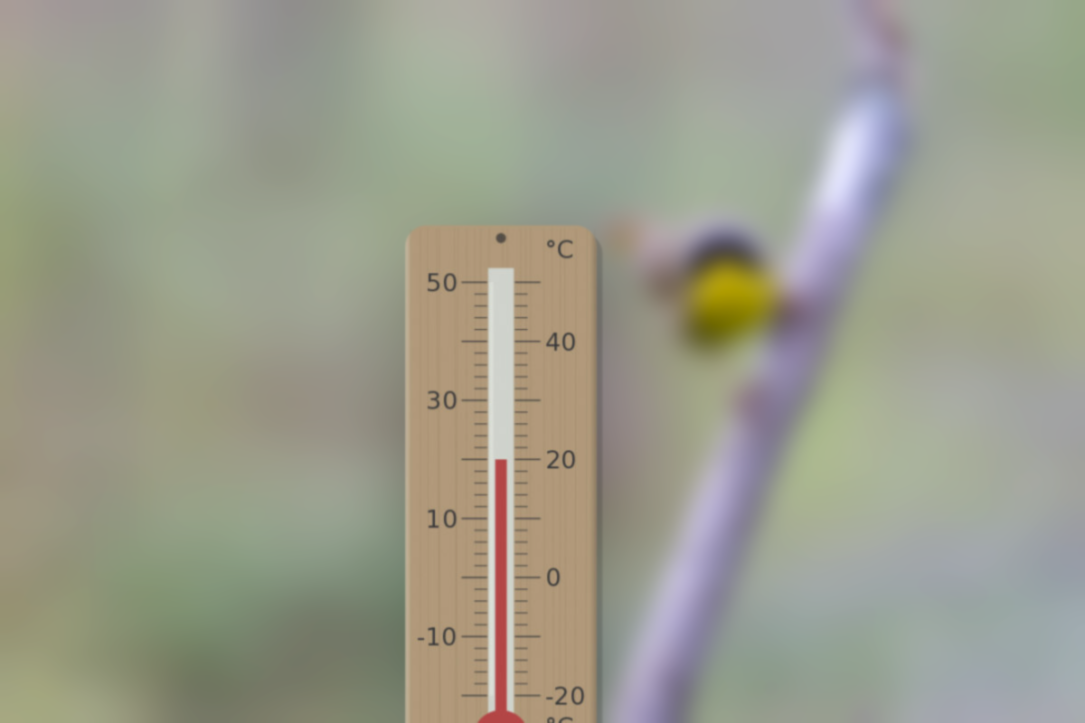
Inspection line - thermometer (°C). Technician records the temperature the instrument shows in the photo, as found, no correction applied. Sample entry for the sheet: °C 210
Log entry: °C 20
